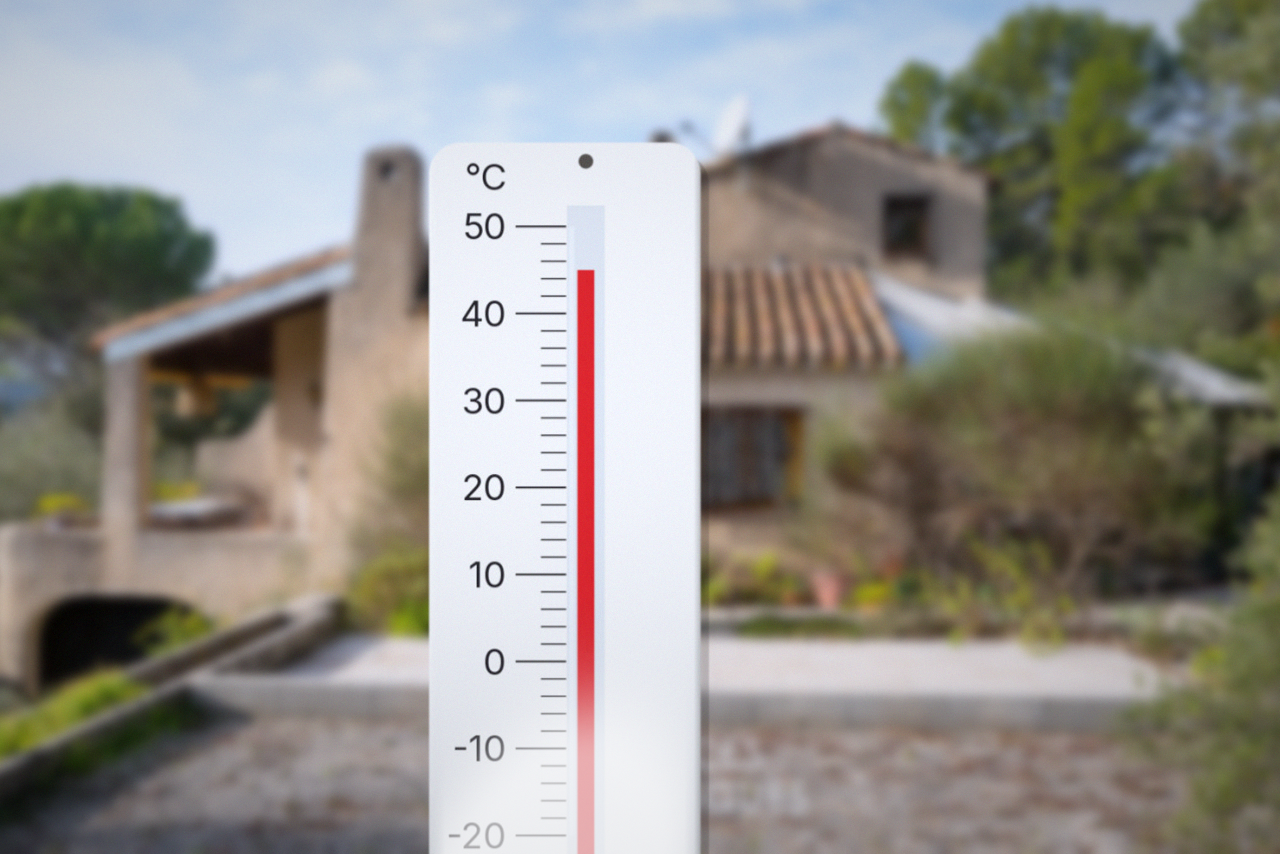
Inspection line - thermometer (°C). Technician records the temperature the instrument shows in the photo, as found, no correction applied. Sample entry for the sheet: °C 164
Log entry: °C 45
